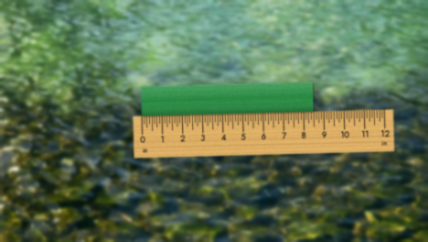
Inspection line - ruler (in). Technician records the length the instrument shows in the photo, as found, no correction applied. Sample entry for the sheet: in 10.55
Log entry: in 8.5
